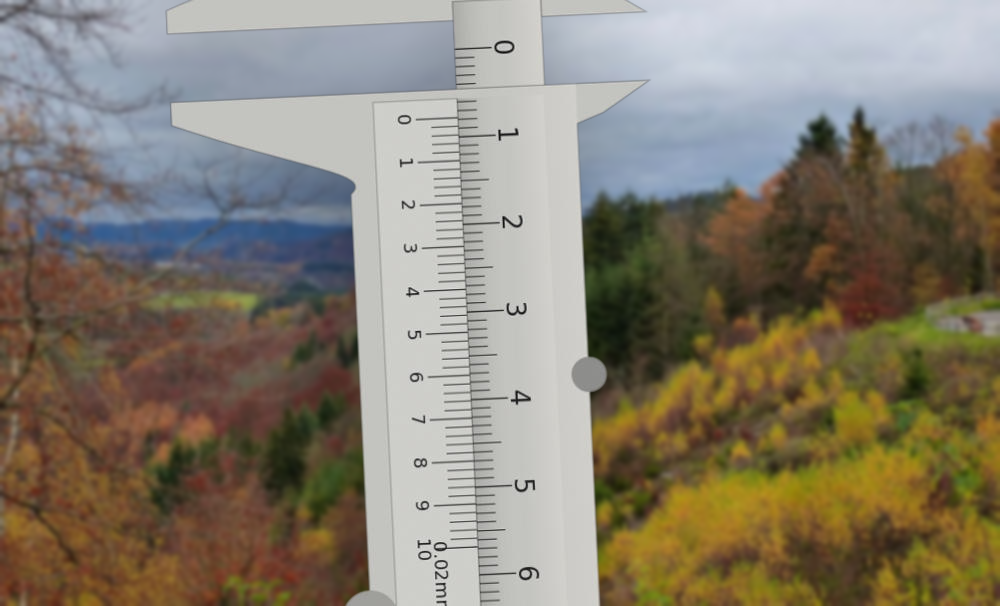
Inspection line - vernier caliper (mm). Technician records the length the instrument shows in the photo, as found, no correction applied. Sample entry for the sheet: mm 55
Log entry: mm 7.8
